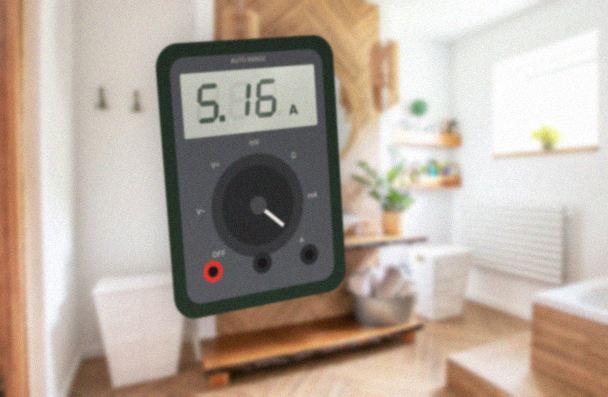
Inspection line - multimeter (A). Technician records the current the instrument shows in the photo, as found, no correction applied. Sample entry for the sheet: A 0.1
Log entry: A 5.16
